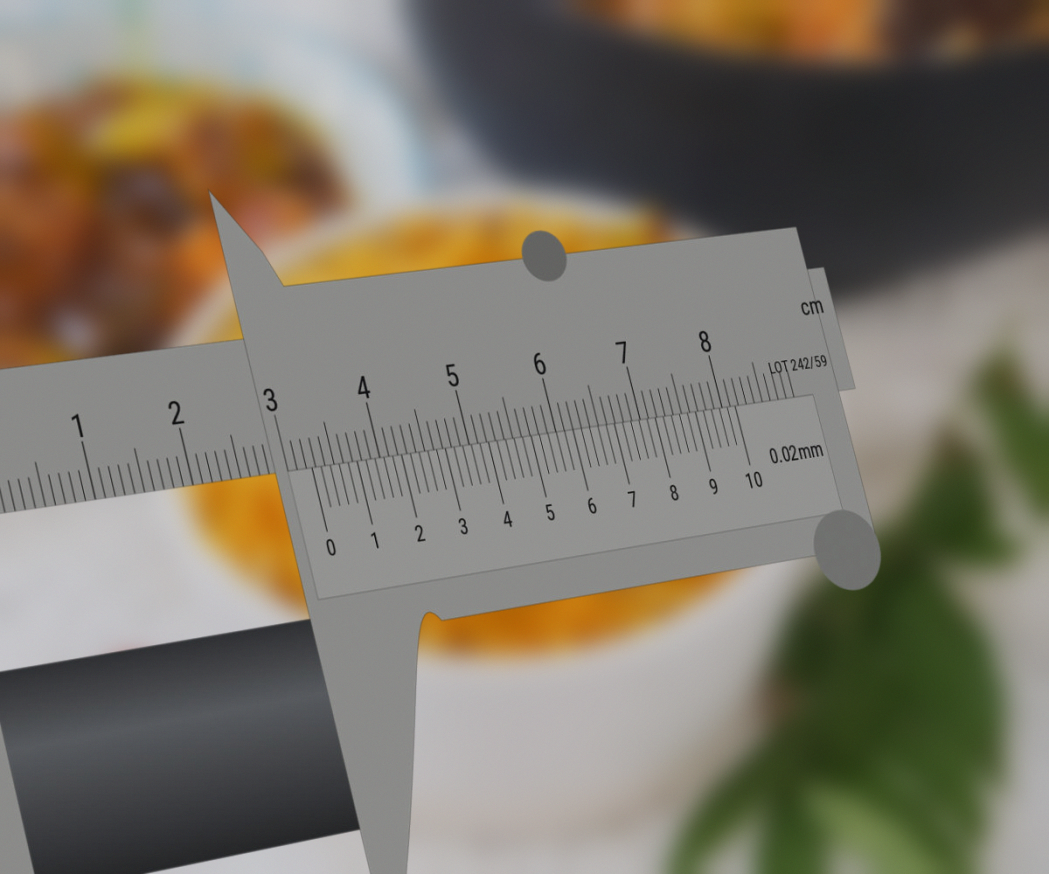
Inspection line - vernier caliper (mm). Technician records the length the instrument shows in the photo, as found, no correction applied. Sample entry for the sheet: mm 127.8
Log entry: mm 32.6
